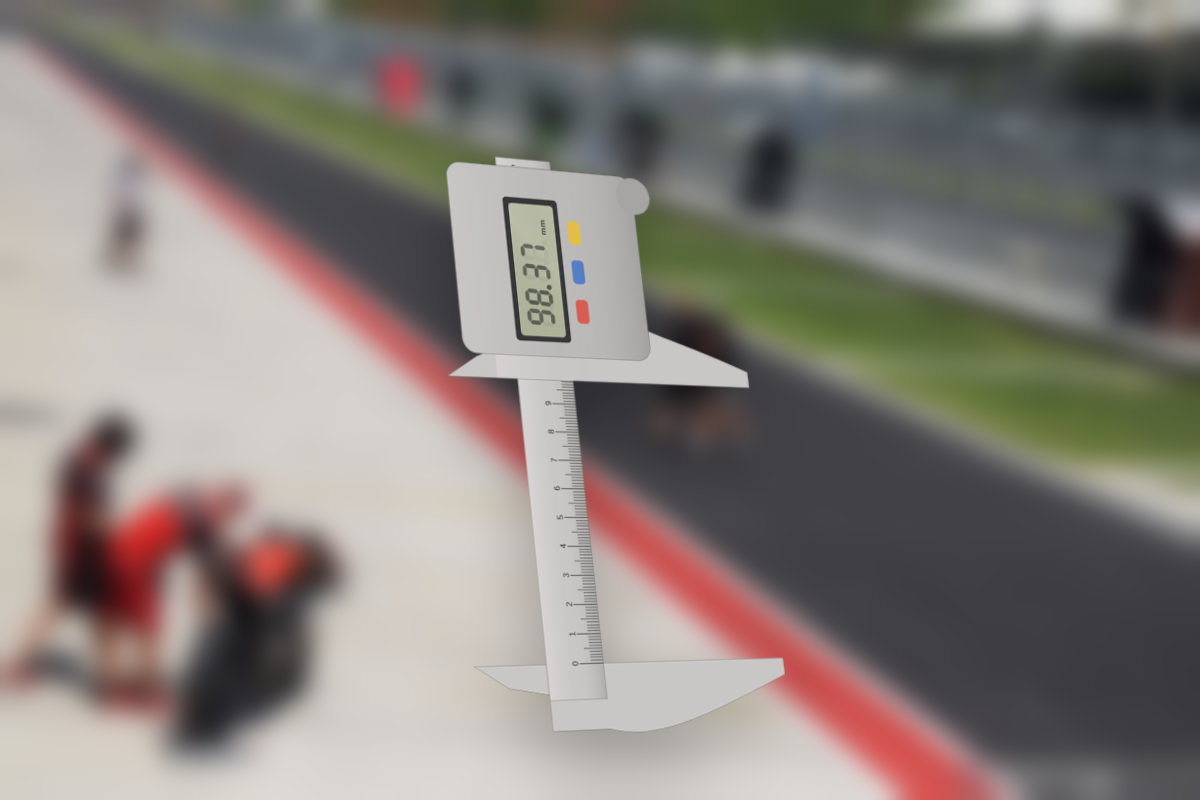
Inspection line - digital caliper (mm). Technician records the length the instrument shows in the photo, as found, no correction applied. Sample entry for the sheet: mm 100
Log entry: mm 98.37
